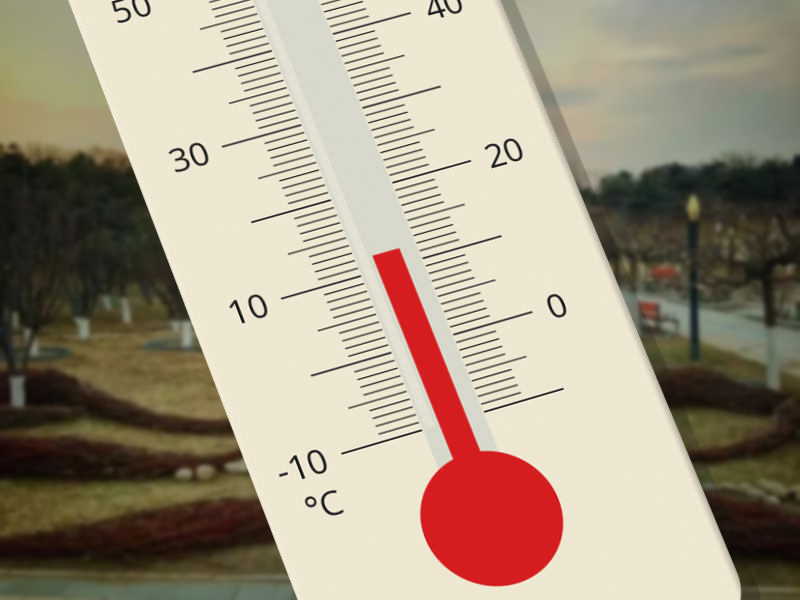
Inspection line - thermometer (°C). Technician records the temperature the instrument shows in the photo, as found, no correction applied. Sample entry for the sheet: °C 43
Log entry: °C 12
